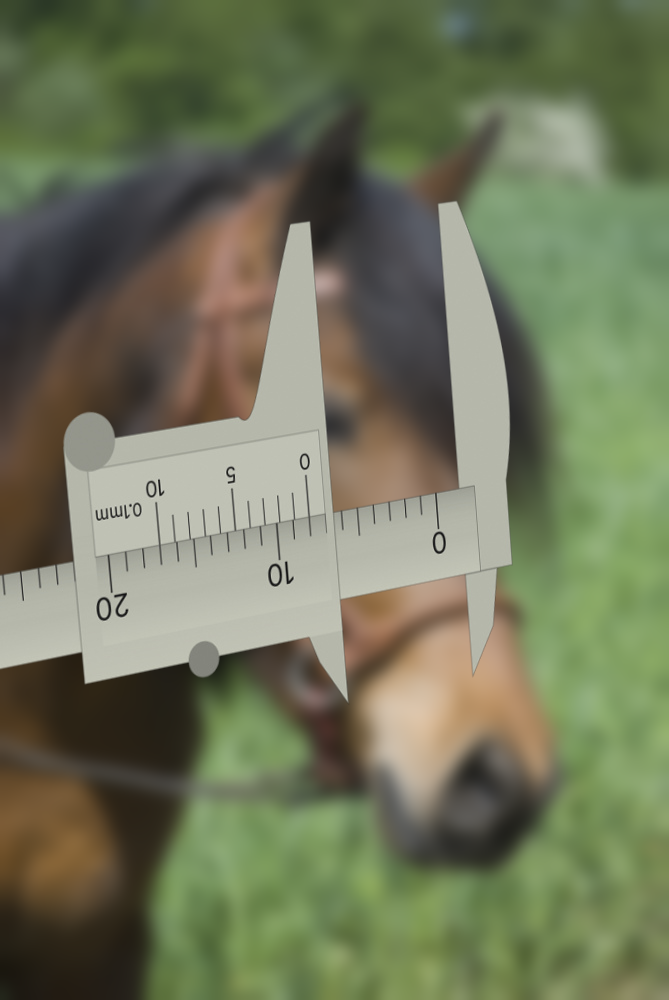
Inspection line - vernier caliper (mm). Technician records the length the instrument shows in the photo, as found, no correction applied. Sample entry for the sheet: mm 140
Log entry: mm 8.0
